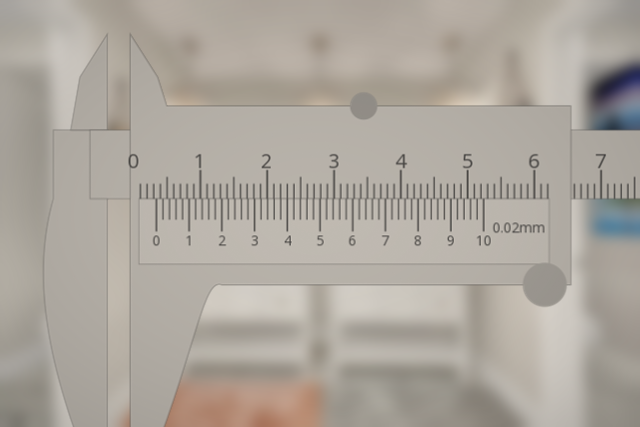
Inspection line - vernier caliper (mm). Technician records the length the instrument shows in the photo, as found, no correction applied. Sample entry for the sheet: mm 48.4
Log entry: mm 3.4
